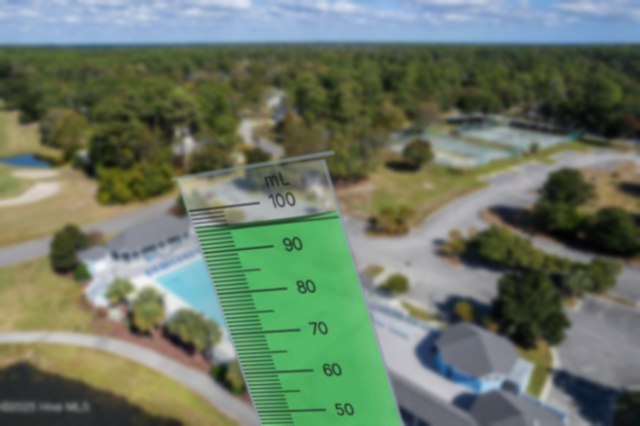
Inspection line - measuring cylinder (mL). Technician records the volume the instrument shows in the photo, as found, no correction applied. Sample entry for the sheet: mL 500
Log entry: mL 95
